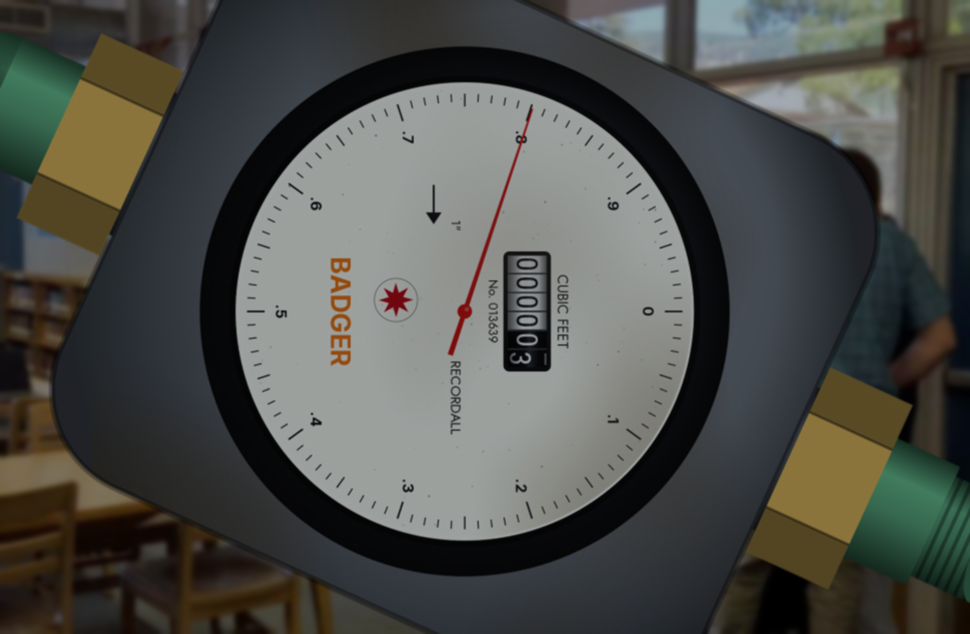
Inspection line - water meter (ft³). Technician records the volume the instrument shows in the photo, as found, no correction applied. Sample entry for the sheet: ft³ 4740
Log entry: ft³ 2.80
